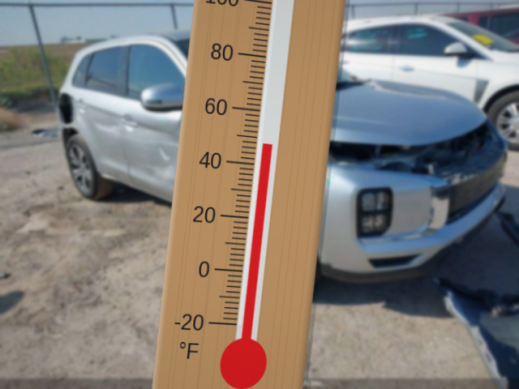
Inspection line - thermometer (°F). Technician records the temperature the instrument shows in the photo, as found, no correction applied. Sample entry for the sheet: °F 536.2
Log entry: °F 48
